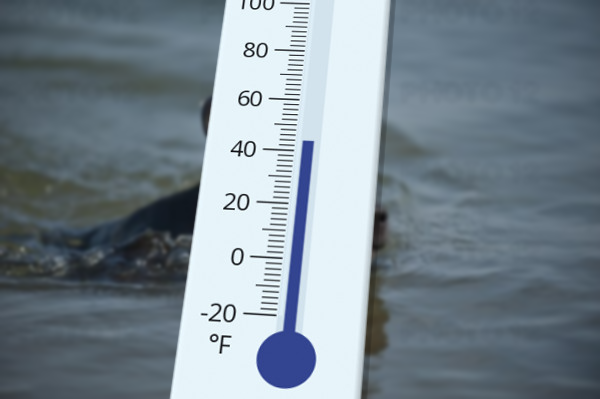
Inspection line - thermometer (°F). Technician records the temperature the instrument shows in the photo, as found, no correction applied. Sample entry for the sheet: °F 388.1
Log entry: °F 44
